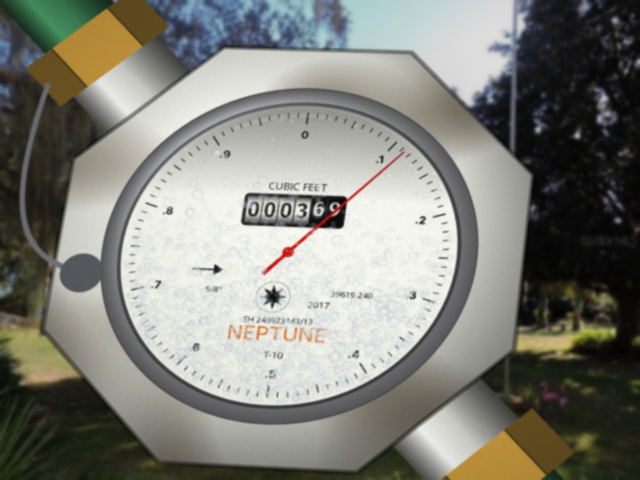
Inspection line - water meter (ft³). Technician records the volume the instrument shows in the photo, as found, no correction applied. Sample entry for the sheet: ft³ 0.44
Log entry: ft³ 369.11
